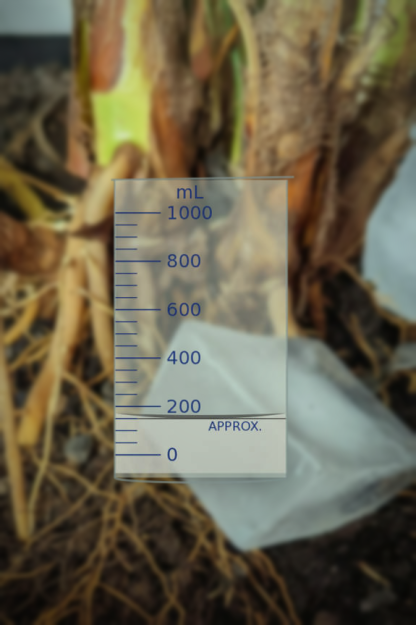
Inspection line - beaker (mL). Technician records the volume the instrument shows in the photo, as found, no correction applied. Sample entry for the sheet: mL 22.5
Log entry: mL 150
